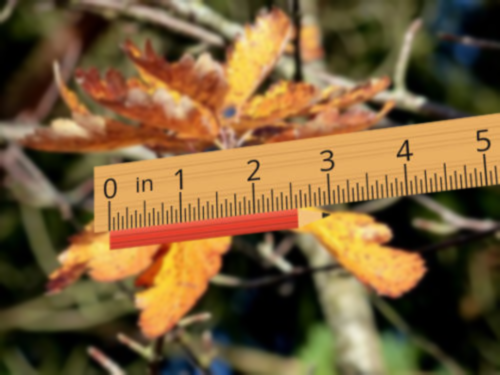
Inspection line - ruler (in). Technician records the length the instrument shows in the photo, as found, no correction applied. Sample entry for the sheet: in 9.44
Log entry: in 3
